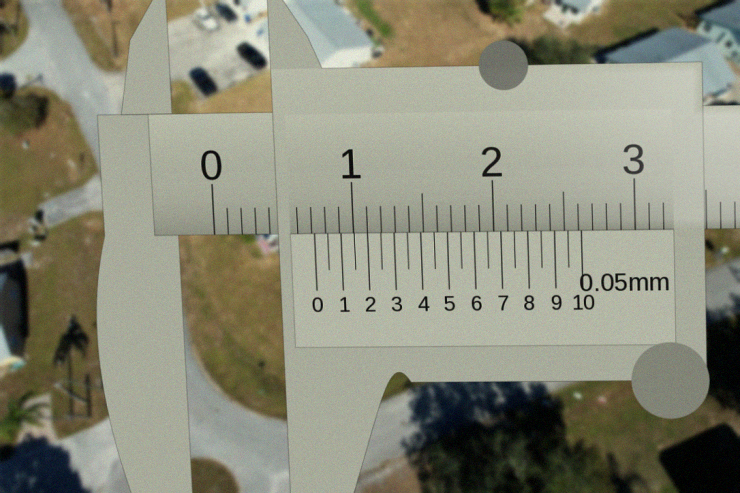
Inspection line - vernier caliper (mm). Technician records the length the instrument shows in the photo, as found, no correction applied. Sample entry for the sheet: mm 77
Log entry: mm 7.2
